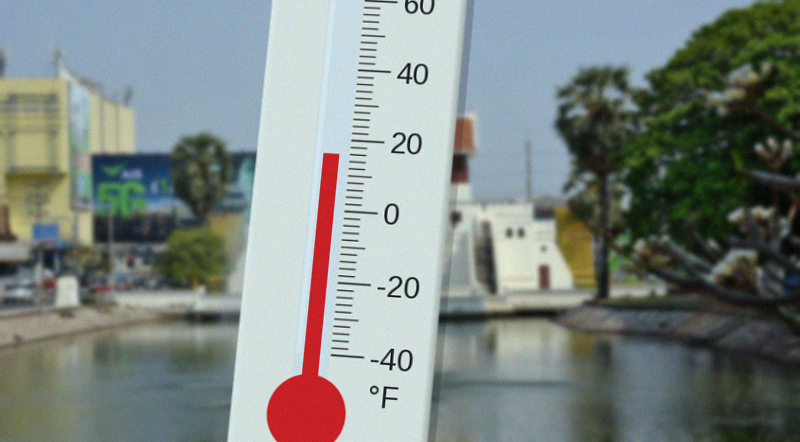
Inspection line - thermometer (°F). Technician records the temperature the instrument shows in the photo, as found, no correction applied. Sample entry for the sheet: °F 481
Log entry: °F 16
